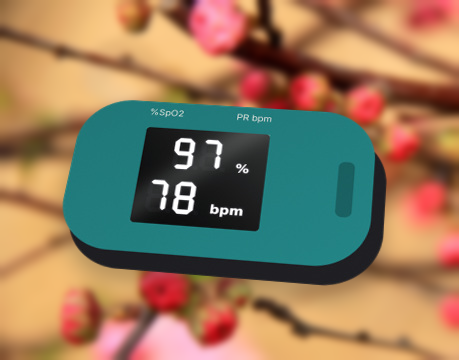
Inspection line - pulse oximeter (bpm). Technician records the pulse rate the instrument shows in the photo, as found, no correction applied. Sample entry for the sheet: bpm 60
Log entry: bpm 78
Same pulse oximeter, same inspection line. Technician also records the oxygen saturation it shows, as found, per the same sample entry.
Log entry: % 97
